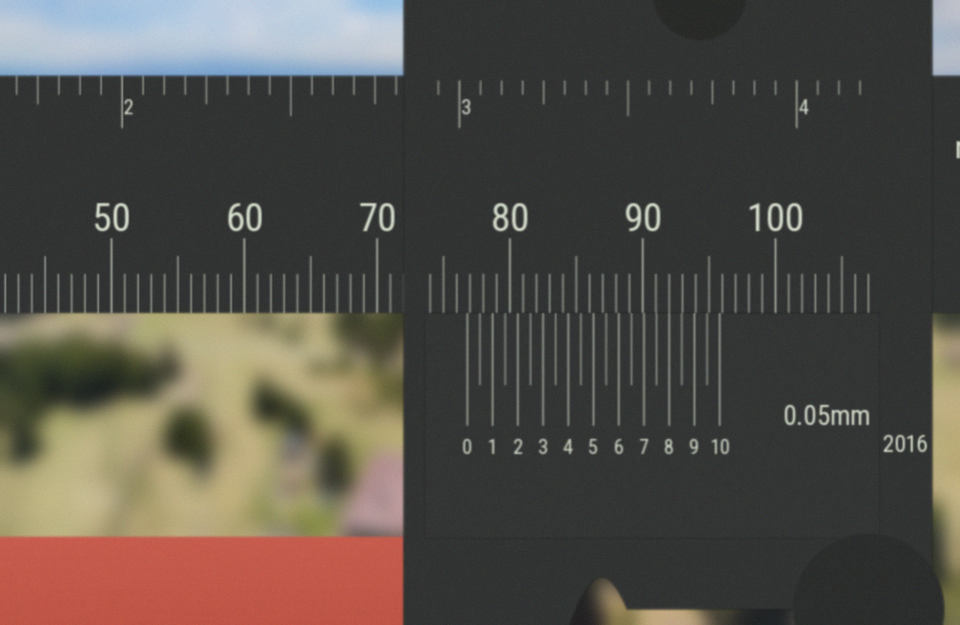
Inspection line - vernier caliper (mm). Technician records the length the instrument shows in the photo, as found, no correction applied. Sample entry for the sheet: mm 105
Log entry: mm 76.8
